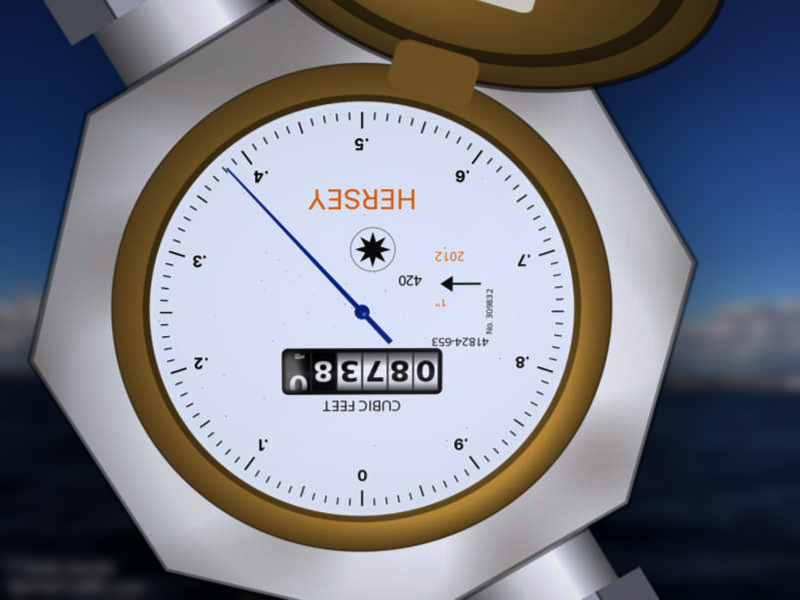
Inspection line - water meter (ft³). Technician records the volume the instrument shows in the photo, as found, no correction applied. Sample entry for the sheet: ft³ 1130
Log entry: ft³ 87380.38
